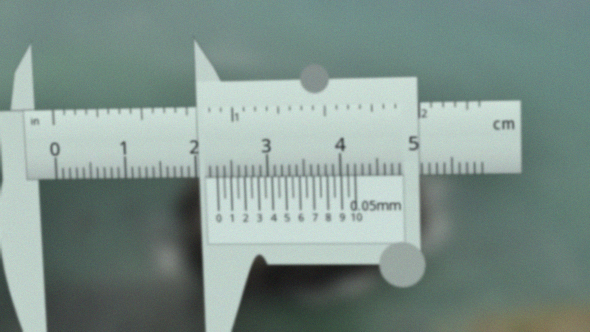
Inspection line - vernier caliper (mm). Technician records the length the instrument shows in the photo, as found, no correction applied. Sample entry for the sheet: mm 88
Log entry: mm 23.0
